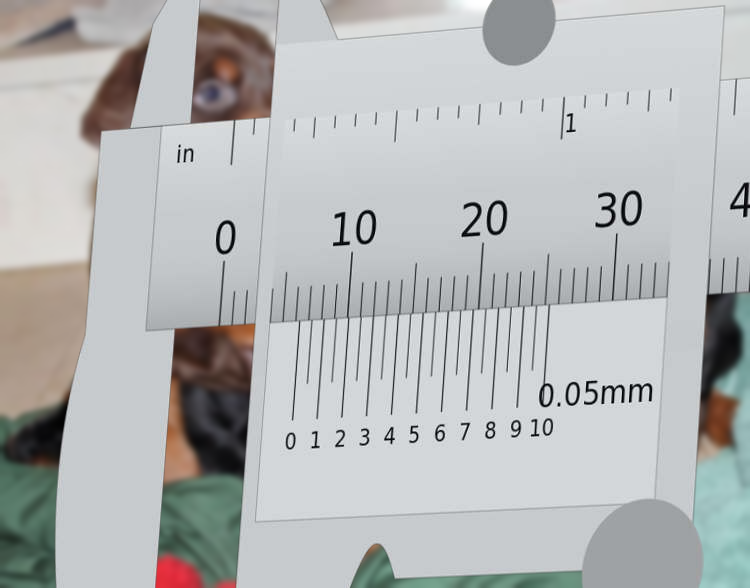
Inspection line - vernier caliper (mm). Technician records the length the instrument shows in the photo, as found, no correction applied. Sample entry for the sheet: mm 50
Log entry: mm 6.3
